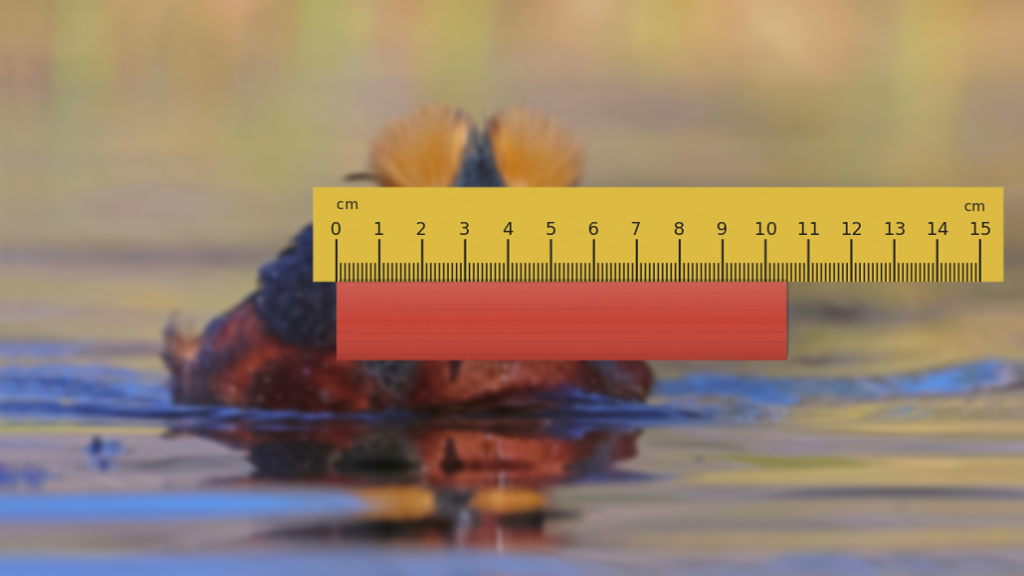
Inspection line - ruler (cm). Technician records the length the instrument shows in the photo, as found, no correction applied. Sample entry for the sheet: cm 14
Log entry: cm 10.5
